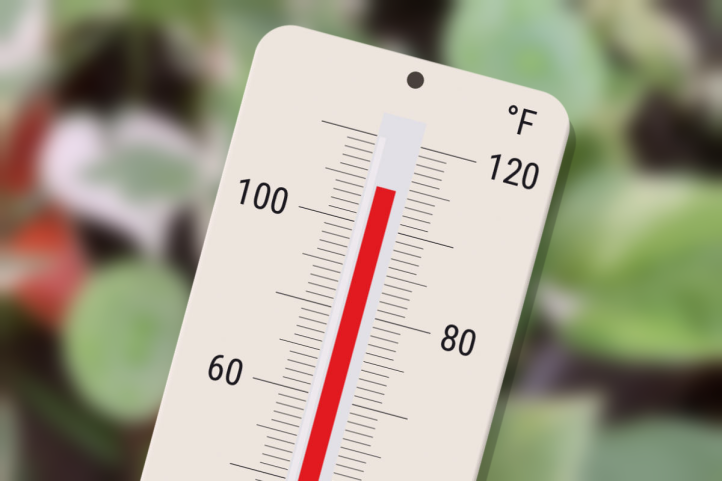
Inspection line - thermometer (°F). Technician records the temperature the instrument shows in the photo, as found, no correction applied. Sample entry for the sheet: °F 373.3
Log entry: °F 109
